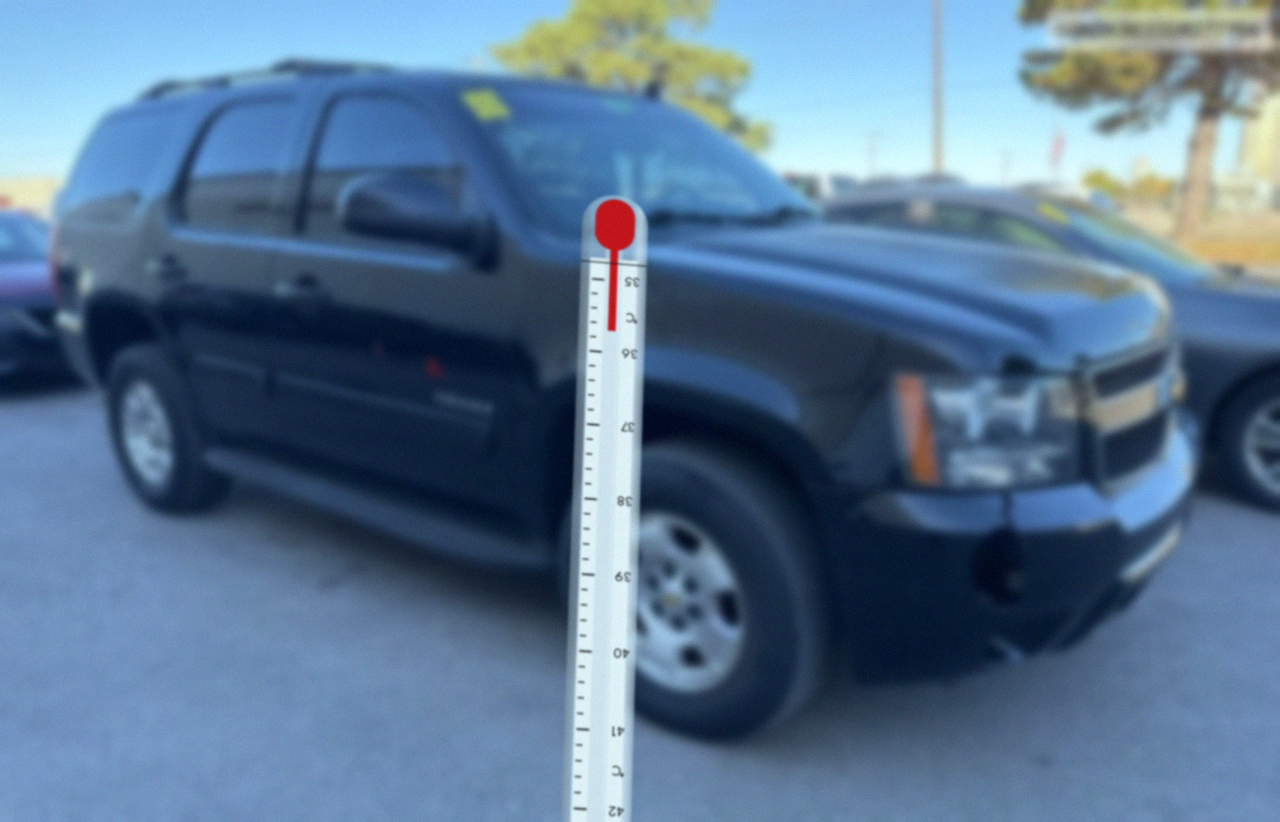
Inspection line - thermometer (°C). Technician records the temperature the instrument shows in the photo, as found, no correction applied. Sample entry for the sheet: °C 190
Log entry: °C 35.7
